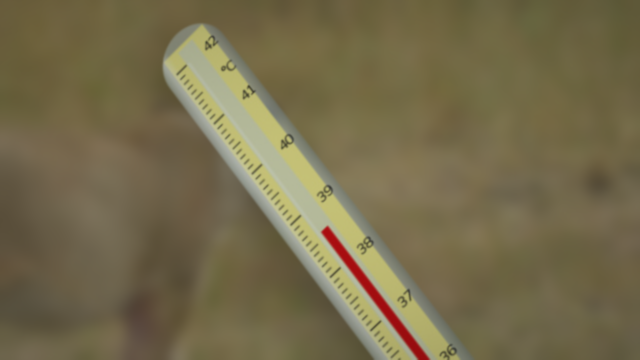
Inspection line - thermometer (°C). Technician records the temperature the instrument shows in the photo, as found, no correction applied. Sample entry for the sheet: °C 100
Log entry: °C 38.6
